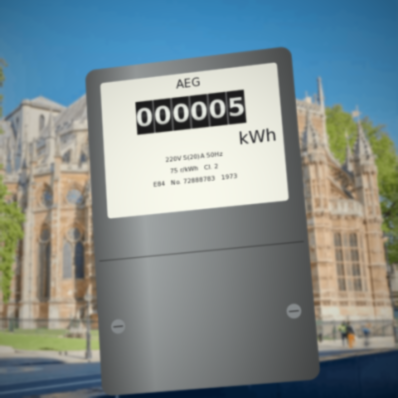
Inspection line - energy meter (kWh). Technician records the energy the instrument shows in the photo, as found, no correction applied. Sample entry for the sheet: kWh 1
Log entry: kWh 5
